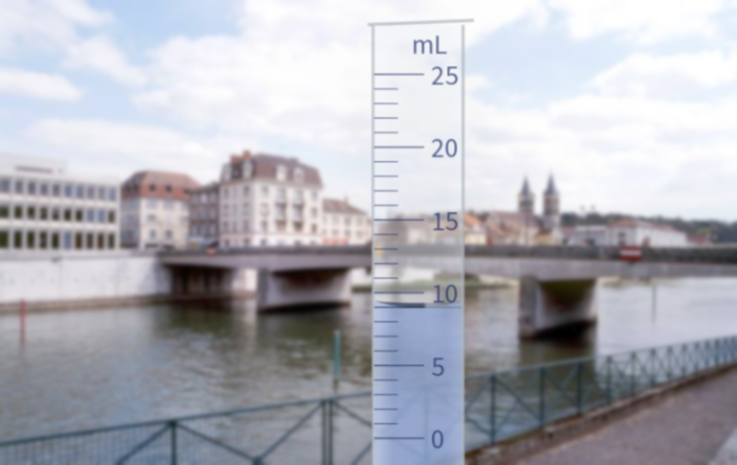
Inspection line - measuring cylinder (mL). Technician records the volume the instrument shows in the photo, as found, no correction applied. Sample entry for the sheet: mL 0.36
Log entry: mL 9
